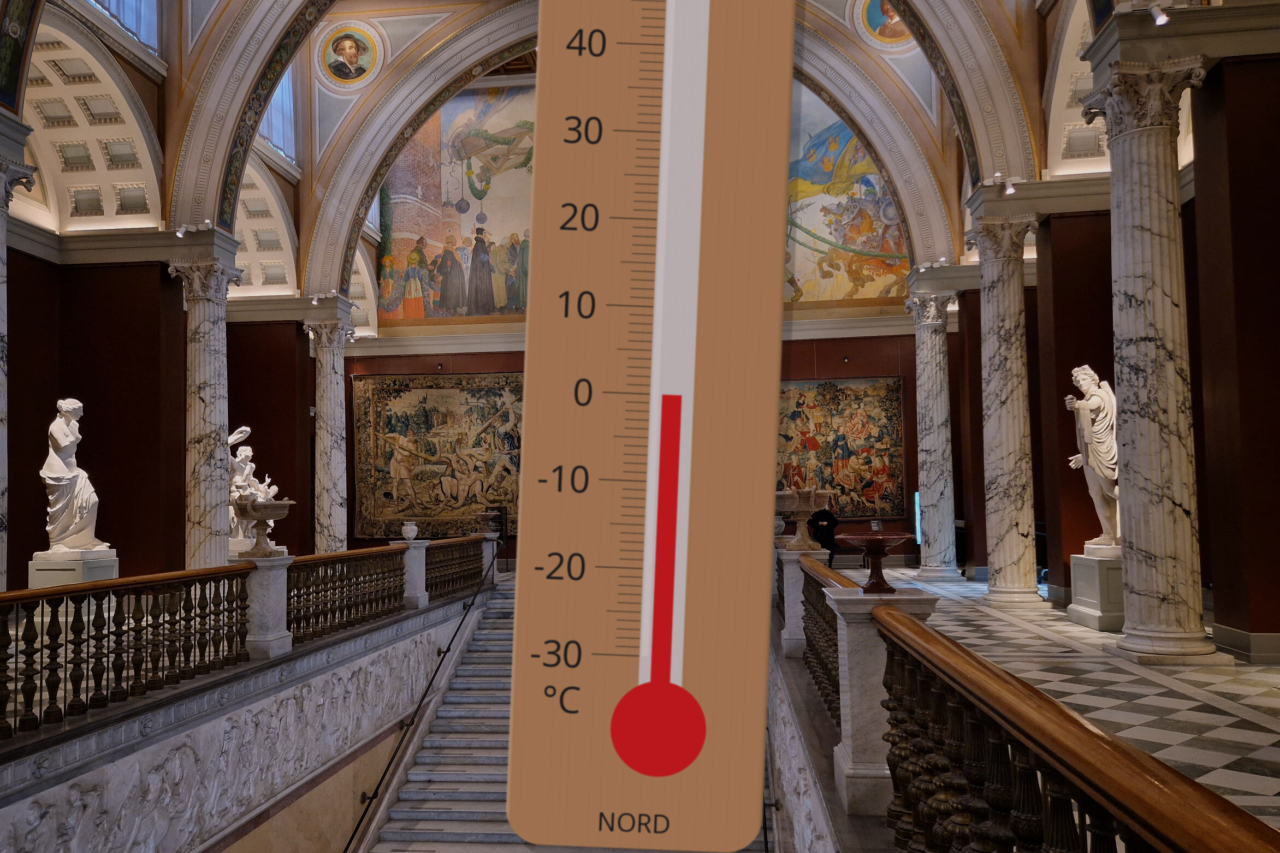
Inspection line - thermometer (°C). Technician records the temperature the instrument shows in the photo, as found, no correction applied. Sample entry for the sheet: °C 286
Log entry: °C 0
